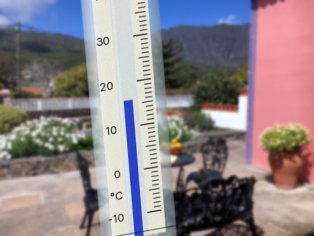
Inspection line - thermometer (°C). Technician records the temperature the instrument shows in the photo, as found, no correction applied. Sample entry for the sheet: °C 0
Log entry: °C 16
